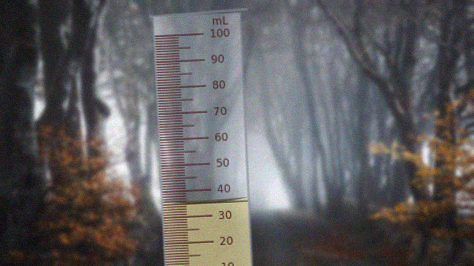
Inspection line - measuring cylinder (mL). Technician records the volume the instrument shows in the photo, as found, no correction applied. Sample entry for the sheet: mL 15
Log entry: mL 35
